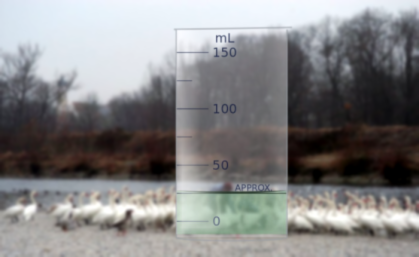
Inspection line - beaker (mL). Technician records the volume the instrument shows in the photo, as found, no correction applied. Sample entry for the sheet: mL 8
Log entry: mL 25
